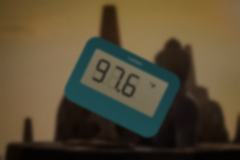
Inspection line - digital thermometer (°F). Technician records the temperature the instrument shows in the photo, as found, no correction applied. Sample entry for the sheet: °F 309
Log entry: °F 97.6
